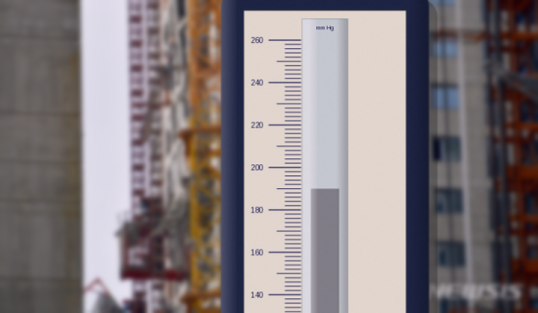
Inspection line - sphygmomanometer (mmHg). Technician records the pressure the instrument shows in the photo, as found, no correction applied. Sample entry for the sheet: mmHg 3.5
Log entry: mmHg 190
